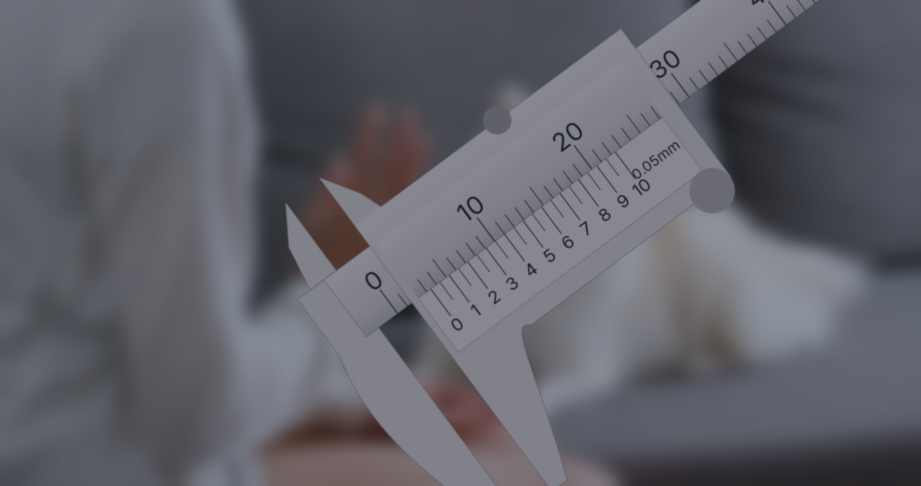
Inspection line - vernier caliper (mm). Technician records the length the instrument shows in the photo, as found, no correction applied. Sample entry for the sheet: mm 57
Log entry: mm 3.4
